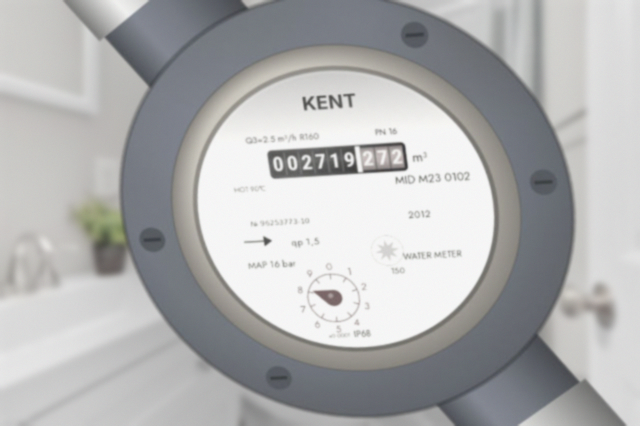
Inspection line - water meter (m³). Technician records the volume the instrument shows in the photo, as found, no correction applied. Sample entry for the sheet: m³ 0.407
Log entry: m³ 2719.2728
